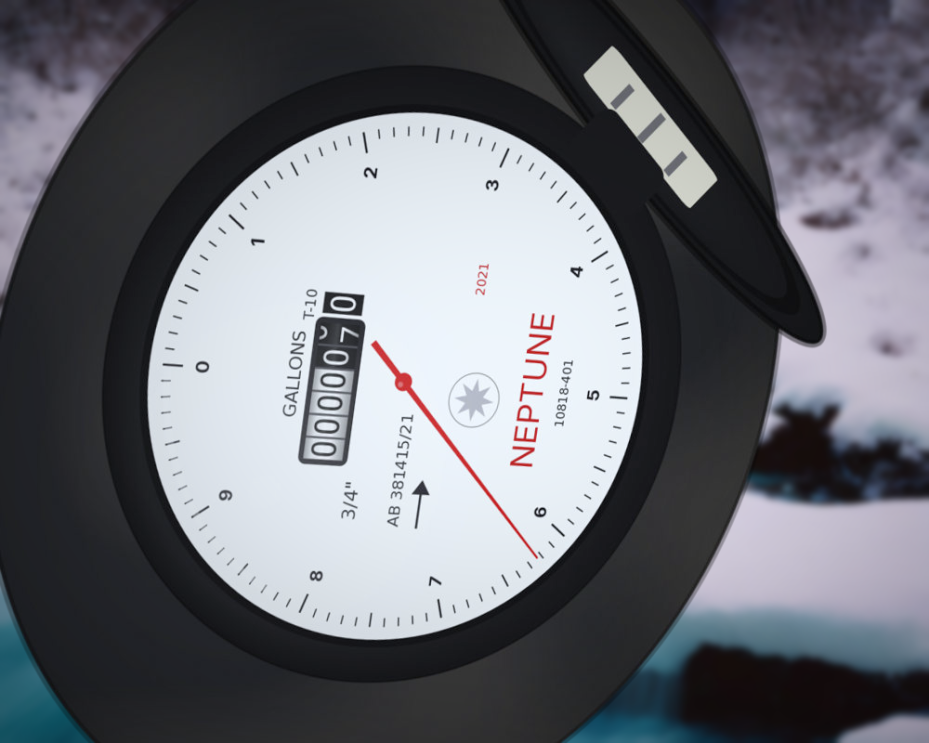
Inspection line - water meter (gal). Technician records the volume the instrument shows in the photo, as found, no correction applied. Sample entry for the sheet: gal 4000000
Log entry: gal 66.2
